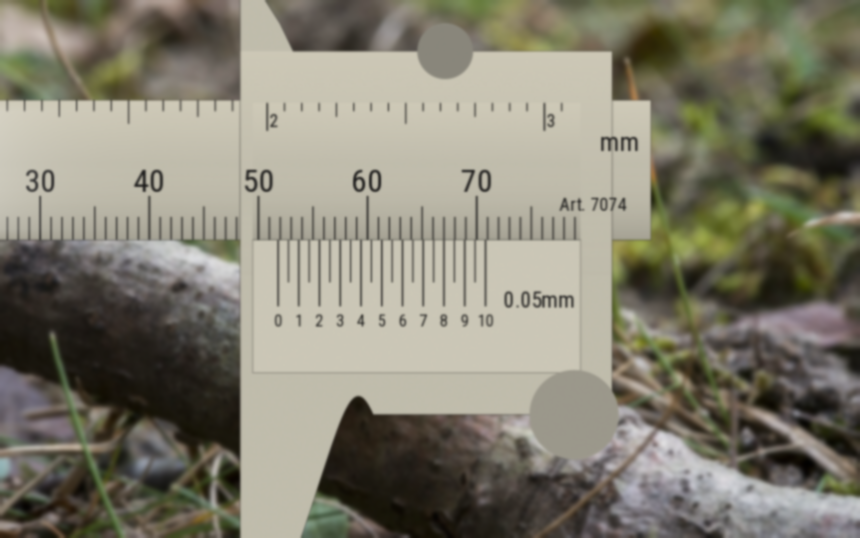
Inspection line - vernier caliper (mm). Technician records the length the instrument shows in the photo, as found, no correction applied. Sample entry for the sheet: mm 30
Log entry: mm 51.8
